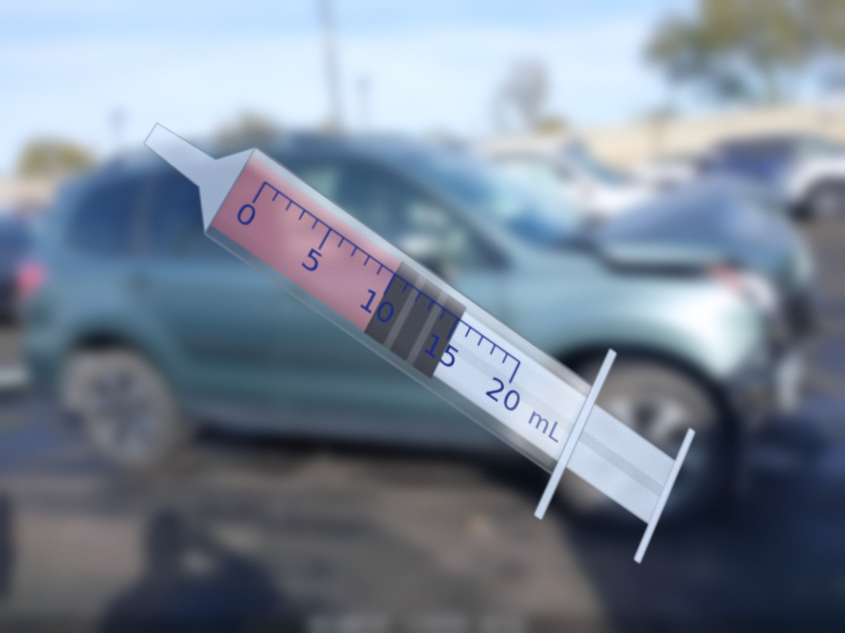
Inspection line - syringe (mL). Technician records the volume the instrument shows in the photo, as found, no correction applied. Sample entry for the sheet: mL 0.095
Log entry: mL 10
